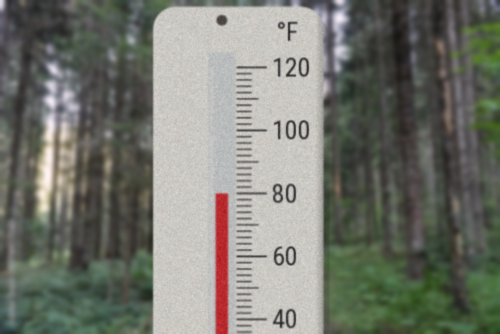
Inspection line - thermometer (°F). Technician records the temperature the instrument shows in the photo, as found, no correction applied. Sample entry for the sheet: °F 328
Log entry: °F 80
